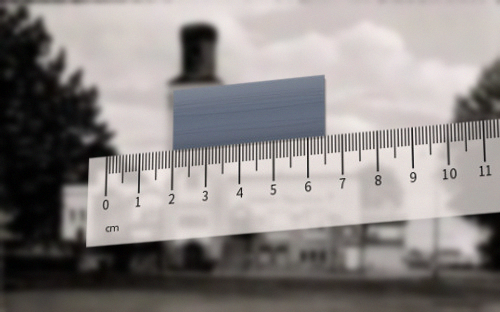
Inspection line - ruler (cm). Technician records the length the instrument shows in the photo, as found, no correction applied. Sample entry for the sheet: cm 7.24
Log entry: cm 4.5
